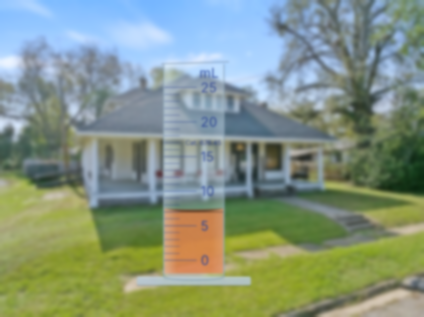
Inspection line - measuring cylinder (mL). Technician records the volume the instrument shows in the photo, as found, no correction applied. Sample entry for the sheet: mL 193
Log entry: mL 7
